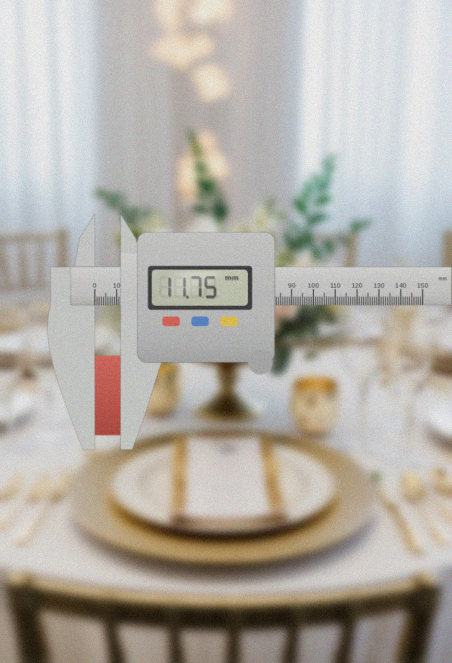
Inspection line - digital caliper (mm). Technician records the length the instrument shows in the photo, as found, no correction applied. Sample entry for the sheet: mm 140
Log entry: mm 11.75
